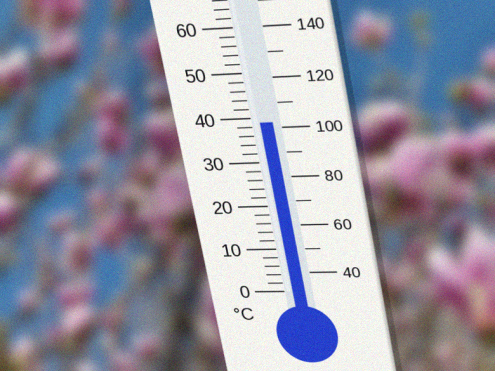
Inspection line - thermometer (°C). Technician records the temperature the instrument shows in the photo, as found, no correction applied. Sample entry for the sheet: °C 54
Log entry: °C 39
